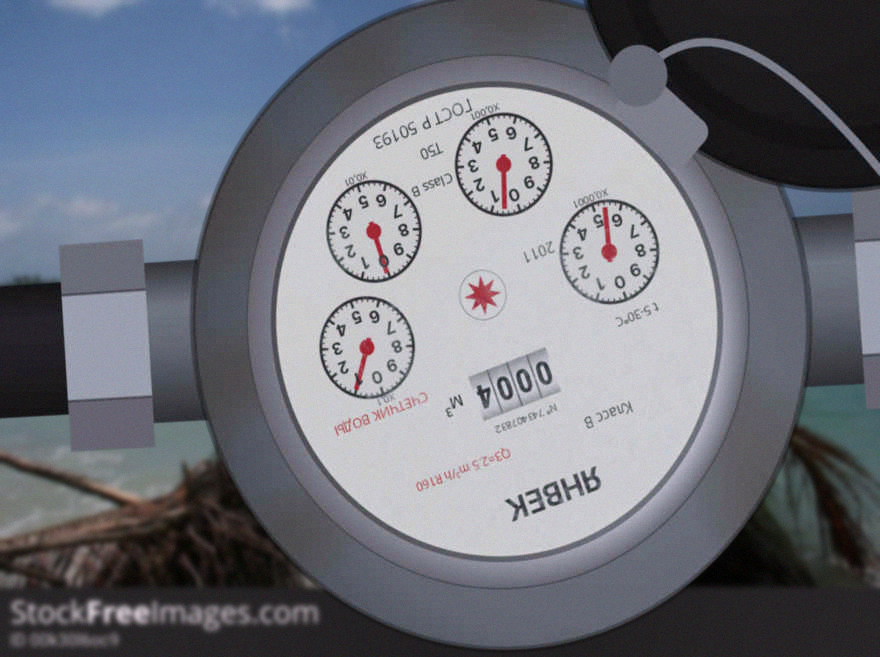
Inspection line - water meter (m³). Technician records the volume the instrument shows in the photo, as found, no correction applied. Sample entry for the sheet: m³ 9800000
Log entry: m³ 4.1005
